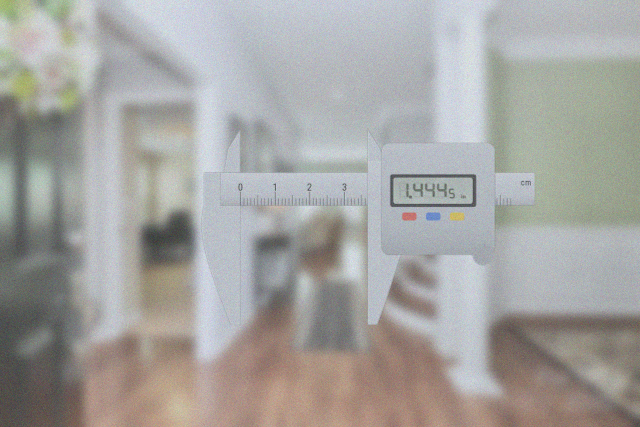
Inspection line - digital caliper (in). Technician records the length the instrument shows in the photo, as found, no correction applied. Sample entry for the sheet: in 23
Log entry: in 1.4445
